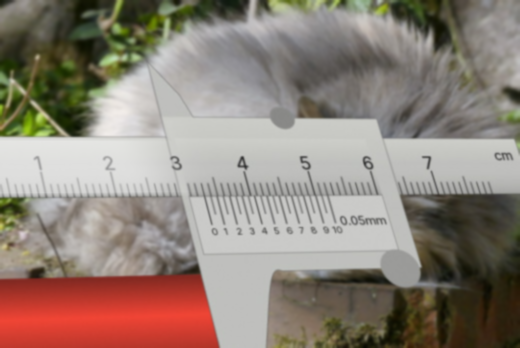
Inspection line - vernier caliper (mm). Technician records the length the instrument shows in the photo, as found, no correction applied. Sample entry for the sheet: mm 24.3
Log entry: mm 33.0
